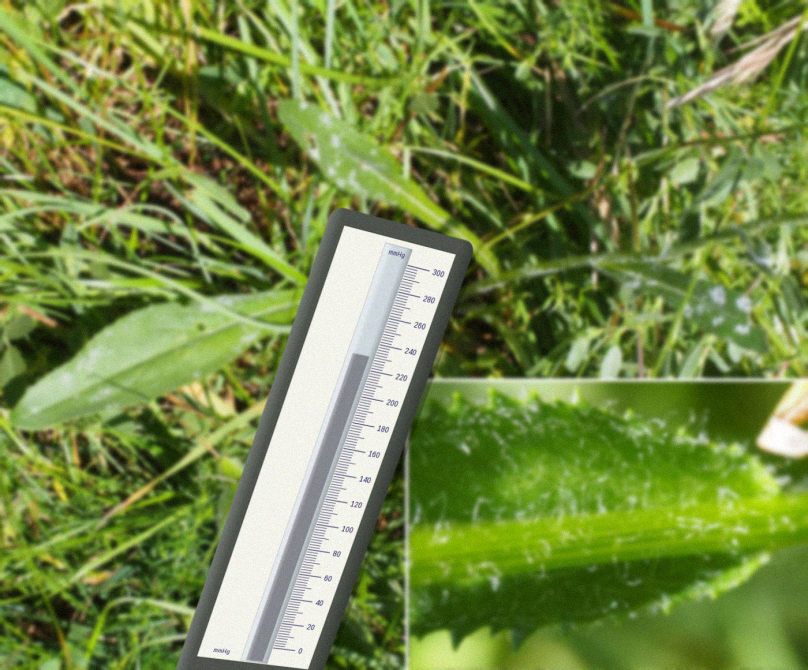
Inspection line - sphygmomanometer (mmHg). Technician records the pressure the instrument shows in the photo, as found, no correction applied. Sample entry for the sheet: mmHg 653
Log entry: mmHg 230
